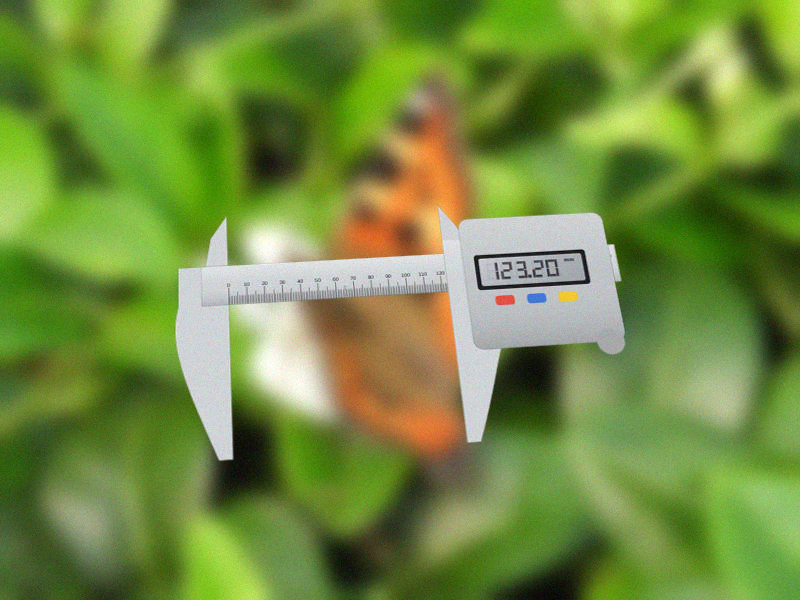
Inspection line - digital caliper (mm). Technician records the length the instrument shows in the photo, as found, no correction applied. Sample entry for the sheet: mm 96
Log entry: mm 123.20
